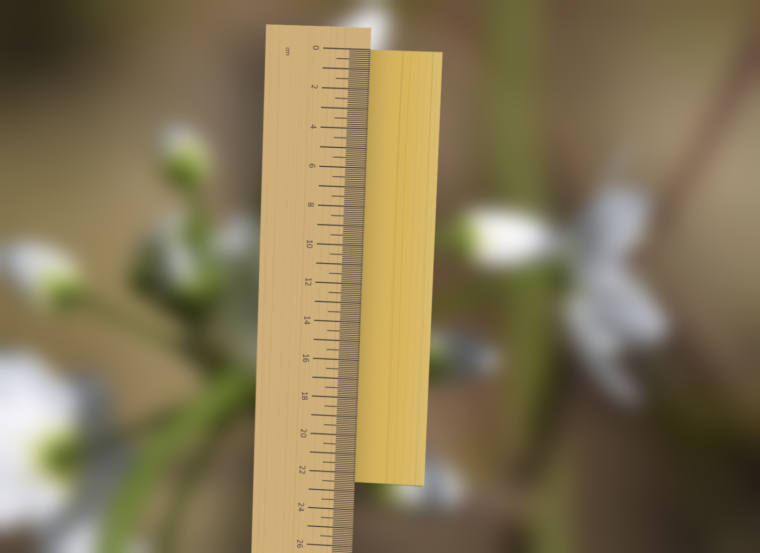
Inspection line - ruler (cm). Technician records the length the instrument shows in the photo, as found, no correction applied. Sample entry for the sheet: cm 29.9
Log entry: cm 22.5
